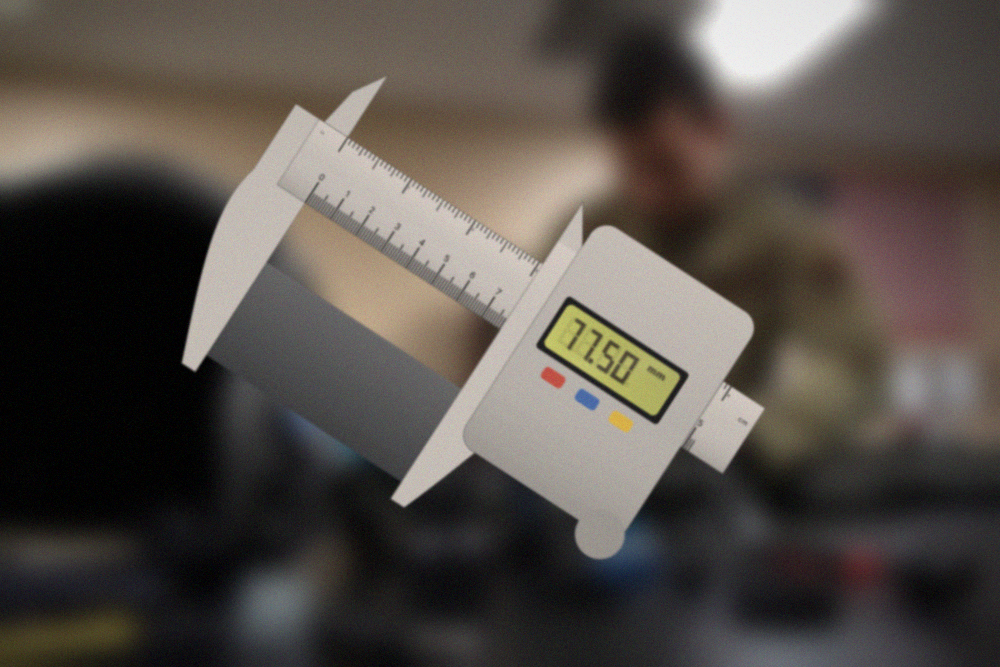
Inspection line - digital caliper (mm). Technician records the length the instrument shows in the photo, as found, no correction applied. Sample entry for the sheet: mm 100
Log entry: mm 77.50
